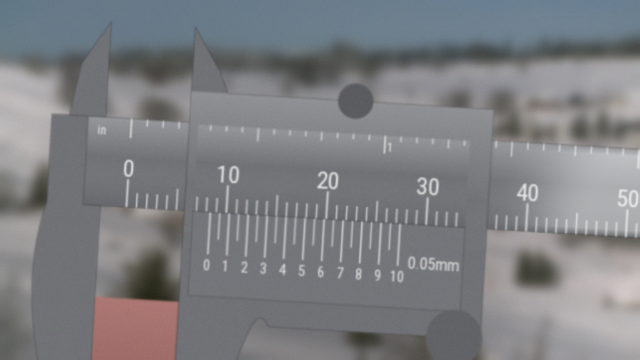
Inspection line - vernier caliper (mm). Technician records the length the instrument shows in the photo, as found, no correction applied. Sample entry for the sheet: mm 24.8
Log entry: mm 8.4
